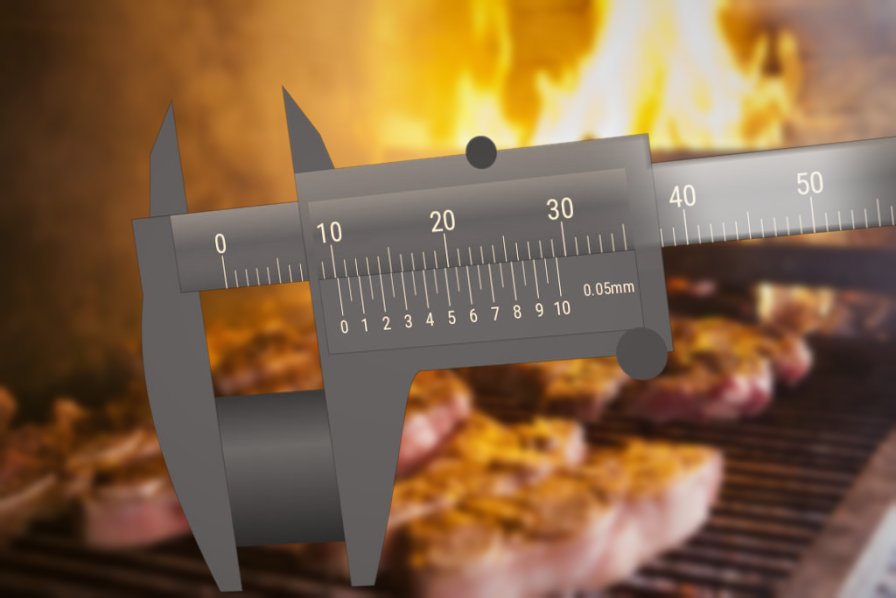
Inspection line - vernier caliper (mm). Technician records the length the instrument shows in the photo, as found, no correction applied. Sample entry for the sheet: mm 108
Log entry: mm 10.2
